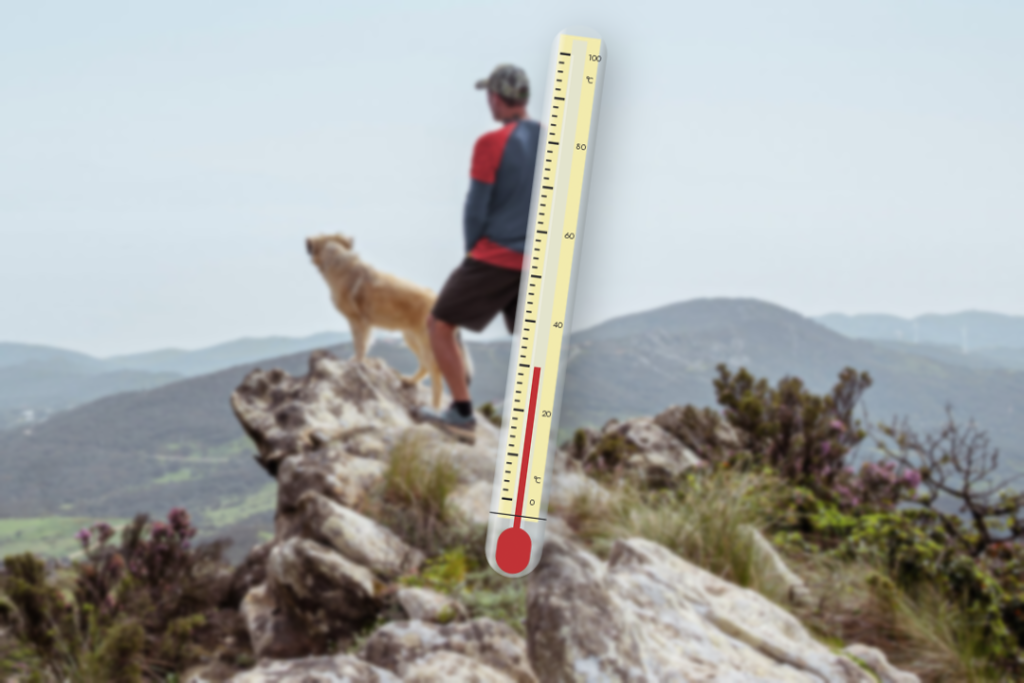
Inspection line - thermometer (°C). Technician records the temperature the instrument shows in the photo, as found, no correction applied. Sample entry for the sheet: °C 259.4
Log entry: °C 30
